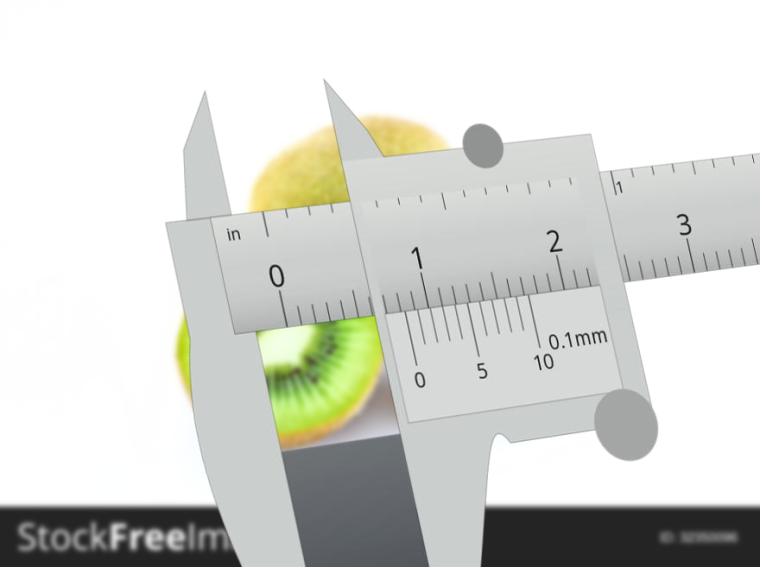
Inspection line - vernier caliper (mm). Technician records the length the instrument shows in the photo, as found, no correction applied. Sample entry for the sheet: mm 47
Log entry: mm 8.3
